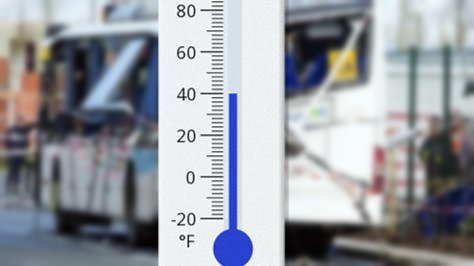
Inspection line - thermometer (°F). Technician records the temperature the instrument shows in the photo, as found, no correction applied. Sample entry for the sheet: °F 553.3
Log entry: °F 40
